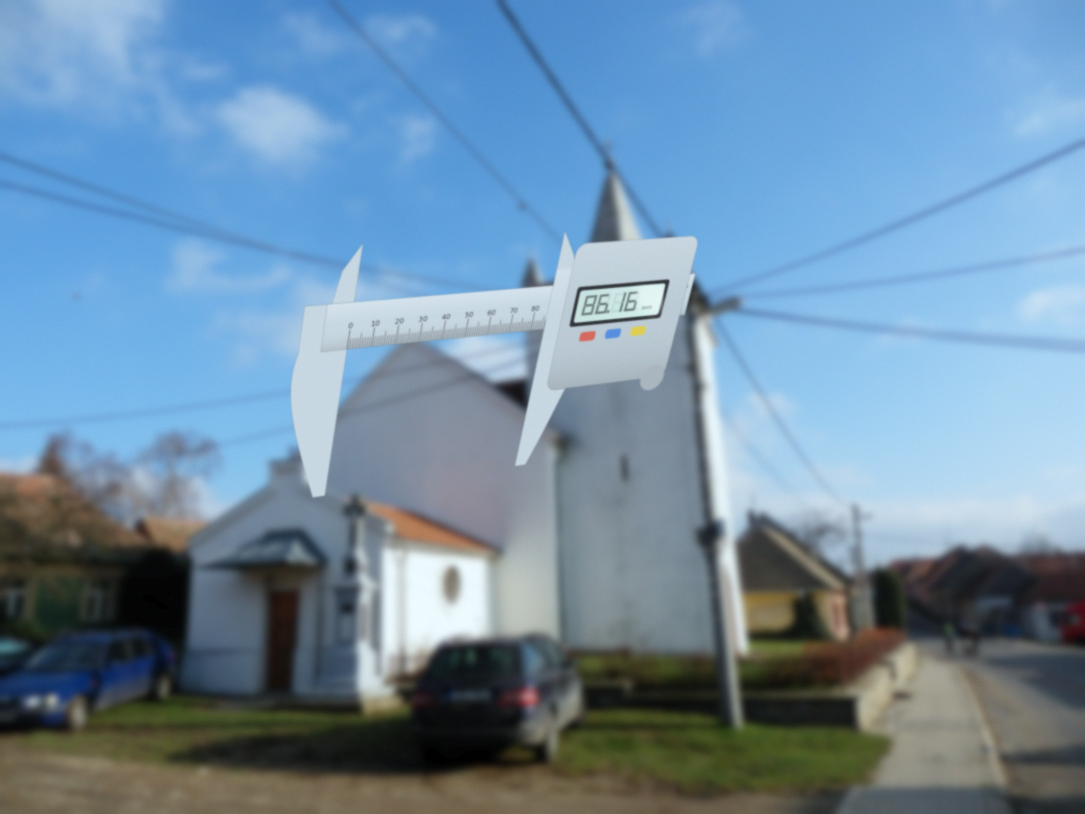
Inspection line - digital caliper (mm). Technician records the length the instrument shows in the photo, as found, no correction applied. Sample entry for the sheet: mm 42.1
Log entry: mm 86.16
